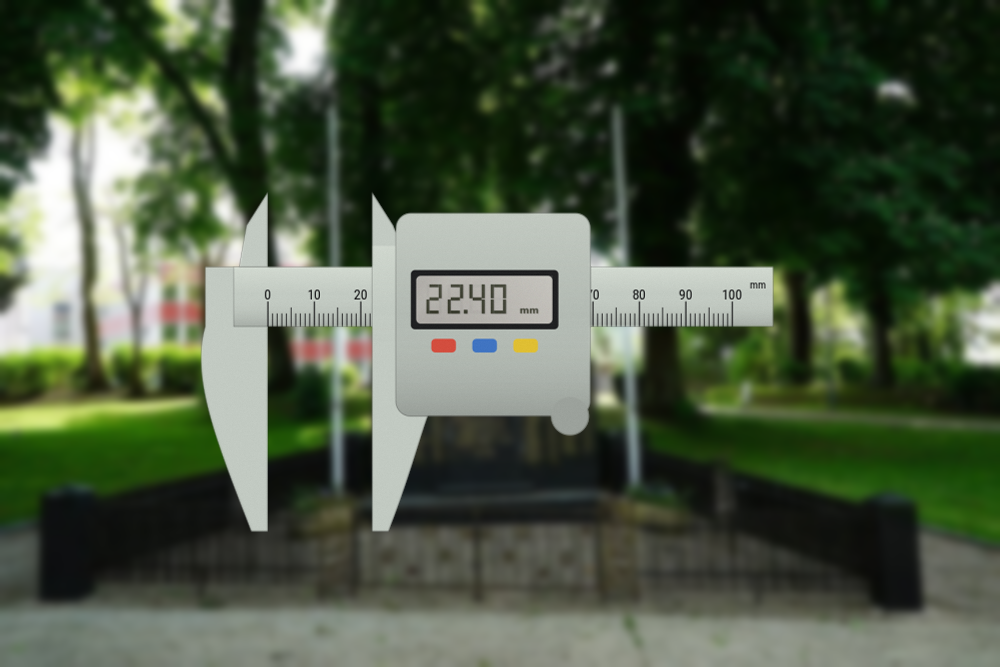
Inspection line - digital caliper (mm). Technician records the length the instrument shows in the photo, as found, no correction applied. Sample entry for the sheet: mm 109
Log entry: mm 22.40
